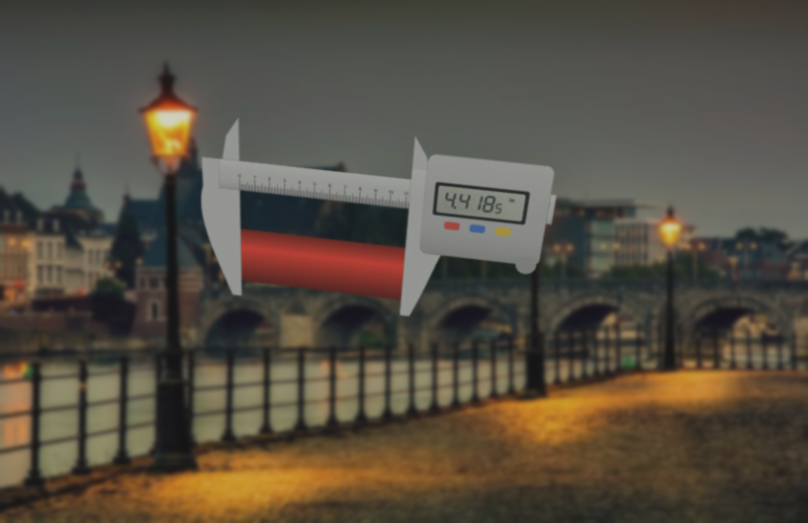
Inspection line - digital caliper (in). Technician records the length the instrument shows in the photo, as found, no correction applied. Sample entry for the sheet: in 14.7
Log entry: in 4.4185
